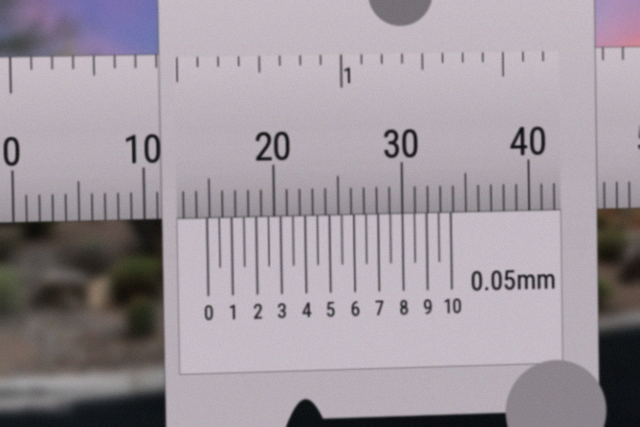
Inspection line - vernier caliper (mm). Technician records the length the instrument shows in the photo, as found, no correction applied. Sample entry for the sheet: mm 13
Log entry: mm 14.8
